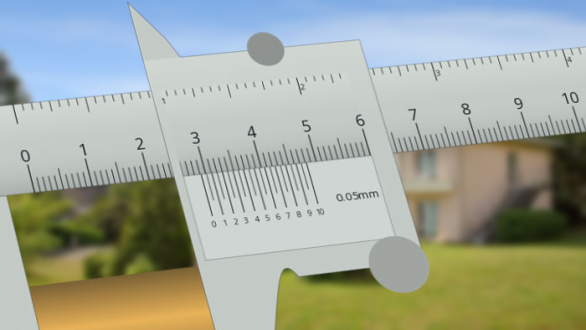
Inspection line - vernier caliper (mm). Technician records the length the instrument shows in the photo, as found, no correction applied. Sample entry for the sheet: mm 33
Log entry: mm 29.2
